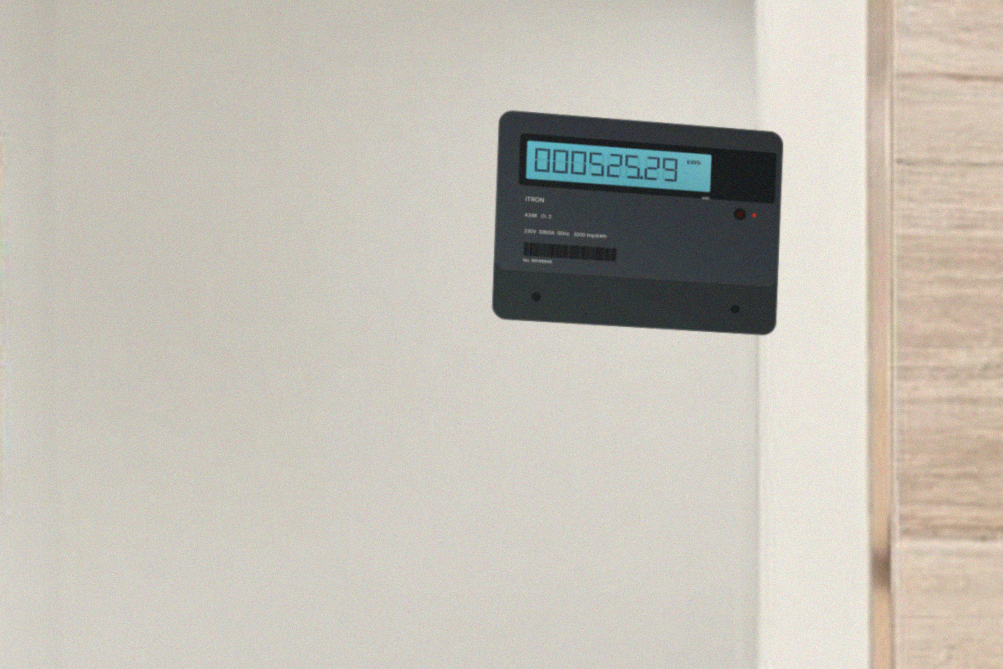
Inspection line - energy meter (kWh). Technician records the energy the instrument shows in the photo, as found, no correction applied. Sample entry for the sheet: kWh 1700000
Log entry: kWh 525.29
